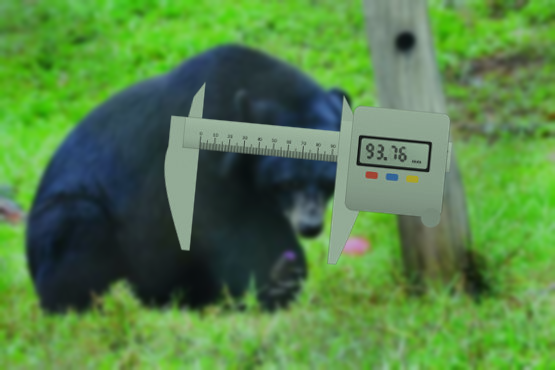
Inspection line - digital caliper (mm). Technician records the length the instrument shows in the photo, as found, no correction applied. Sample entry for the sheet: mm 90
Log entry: mm 93.76
